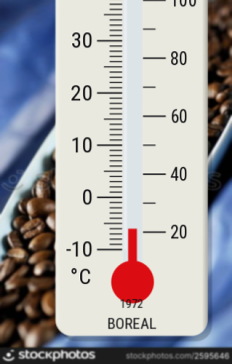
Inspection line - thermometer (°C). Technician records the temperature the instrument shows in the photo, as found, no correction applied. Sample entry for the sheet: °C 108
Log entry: °C -6
